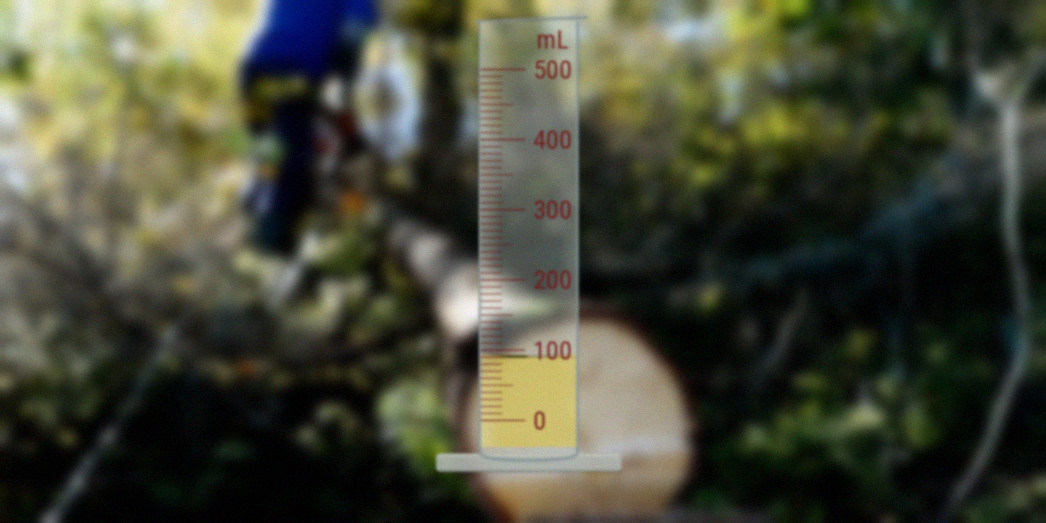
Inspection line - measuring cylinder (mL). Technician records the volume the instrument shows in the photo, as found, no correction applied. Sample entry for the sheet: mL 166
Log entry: mL 90
